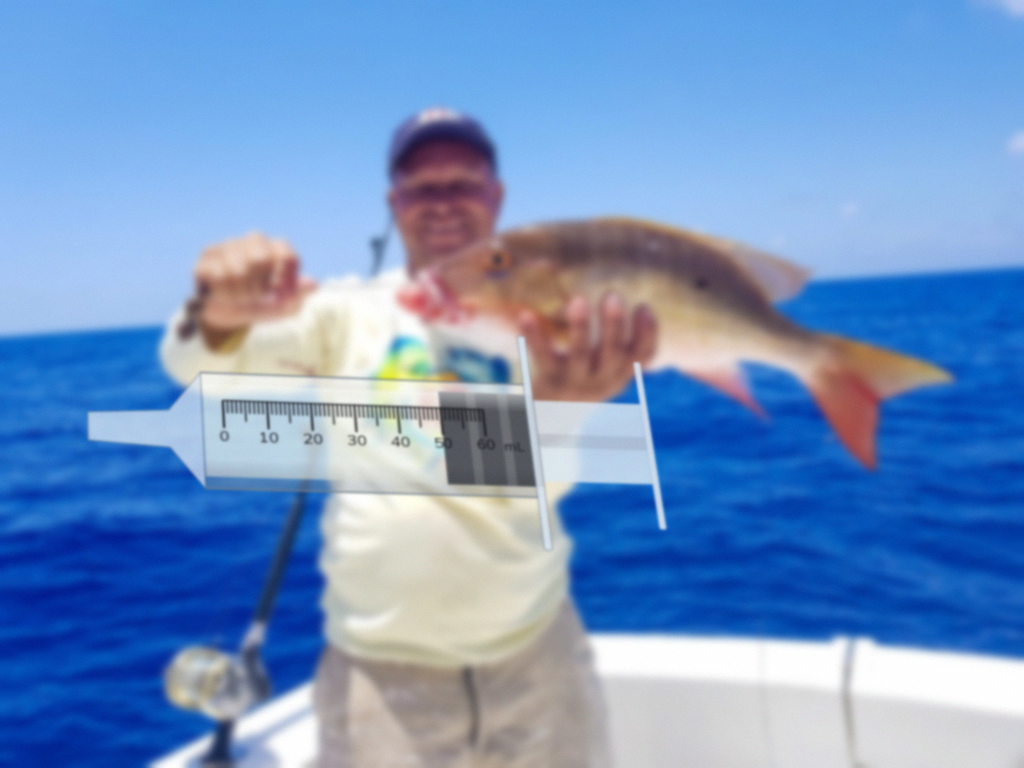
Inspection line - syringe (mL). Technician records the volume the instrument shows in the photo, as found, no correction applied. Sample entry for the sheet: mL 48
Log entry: mL 50
